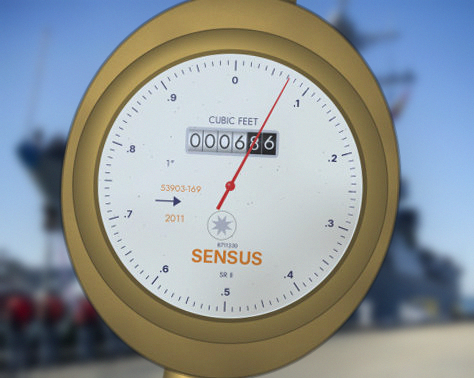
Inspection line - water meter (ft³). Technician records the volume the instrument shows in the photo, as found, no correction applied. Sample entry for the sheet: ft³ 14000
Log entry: ft³ 686.07
